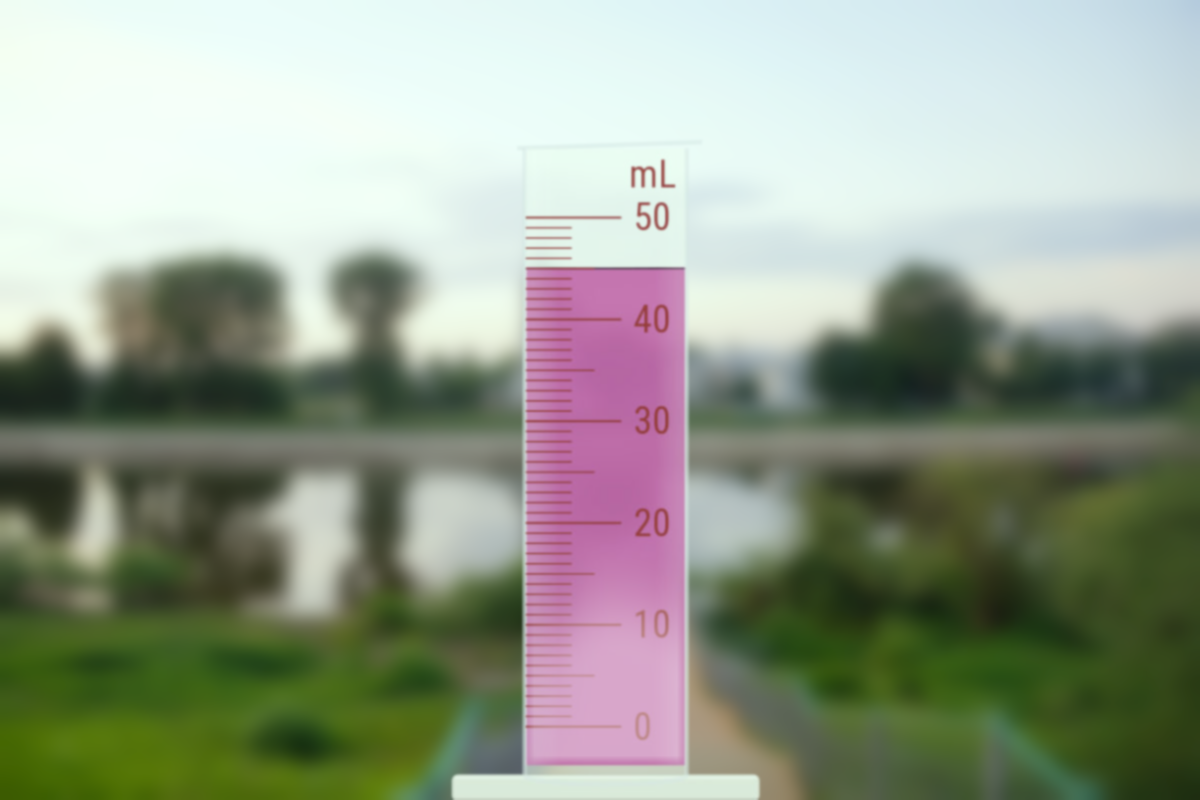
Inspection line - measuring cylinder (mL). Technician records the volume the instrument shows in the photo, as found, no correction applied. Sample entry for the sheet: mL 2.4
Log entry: mL 45
